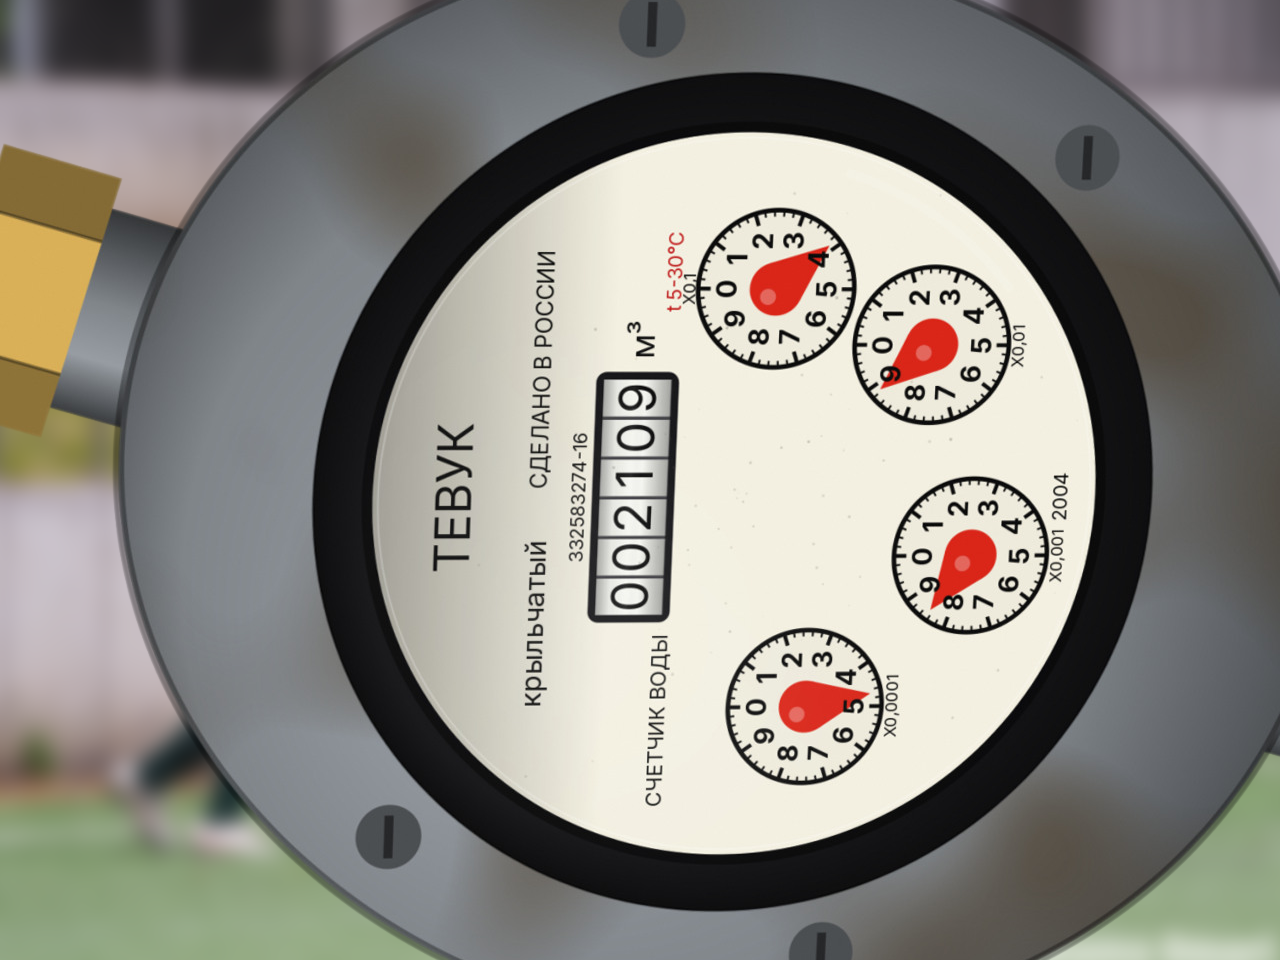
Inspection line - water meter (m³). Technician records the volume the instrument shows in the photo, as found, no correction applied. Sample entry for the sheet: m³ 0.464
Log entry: m³ 2109.3884
